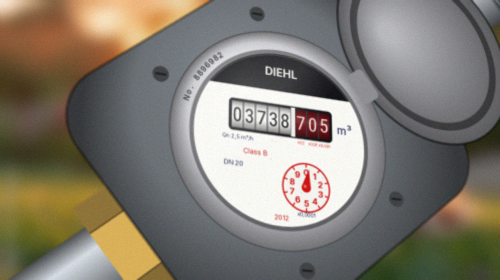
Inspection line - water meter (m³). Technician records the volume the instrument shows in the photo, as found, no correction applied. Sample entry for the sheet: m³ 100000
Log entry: m³ 3738.7050
